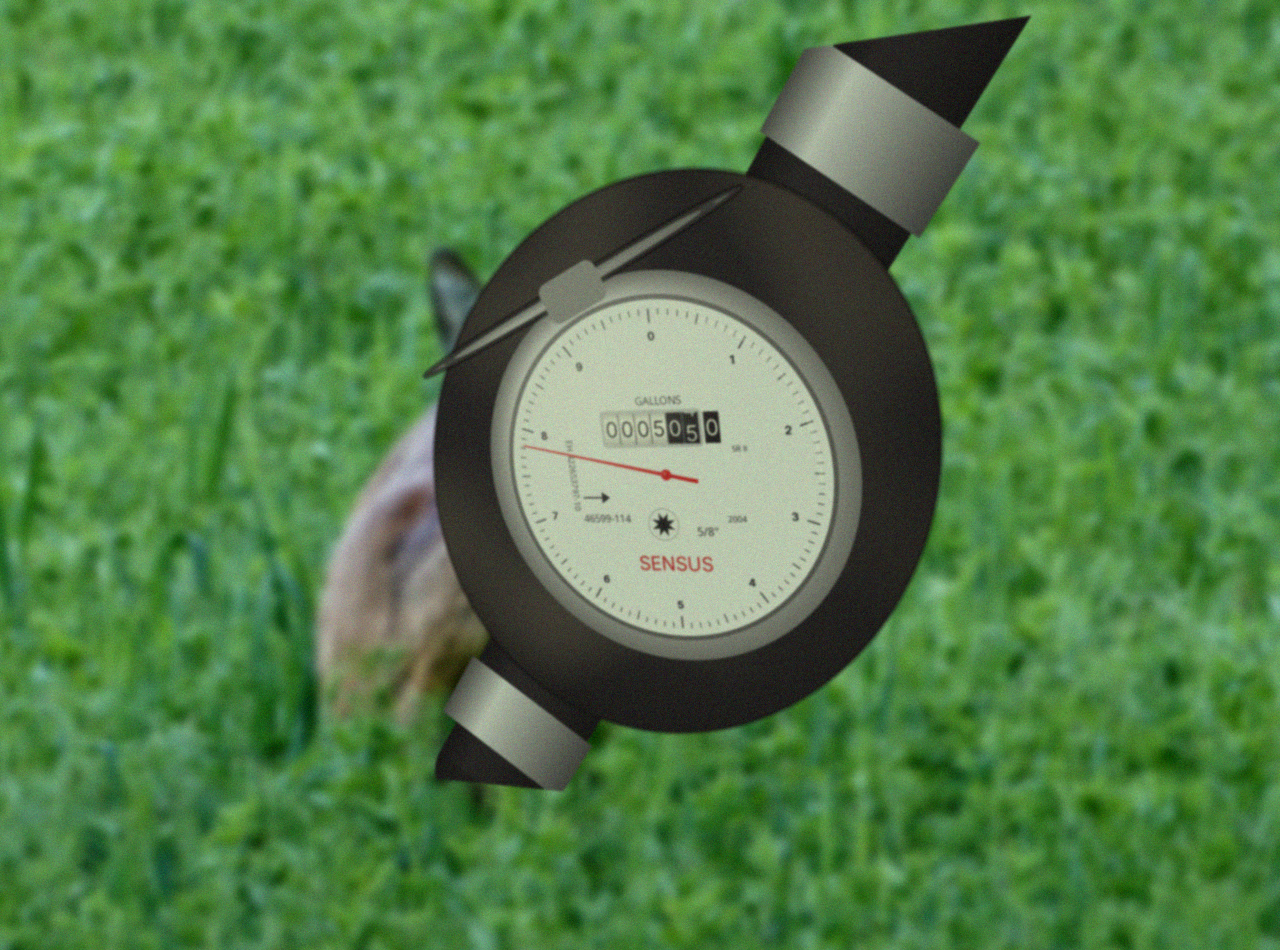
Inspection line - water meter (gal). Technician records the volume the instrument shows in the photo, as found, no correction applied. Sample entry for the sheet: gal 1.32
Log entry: gal 5047.8
